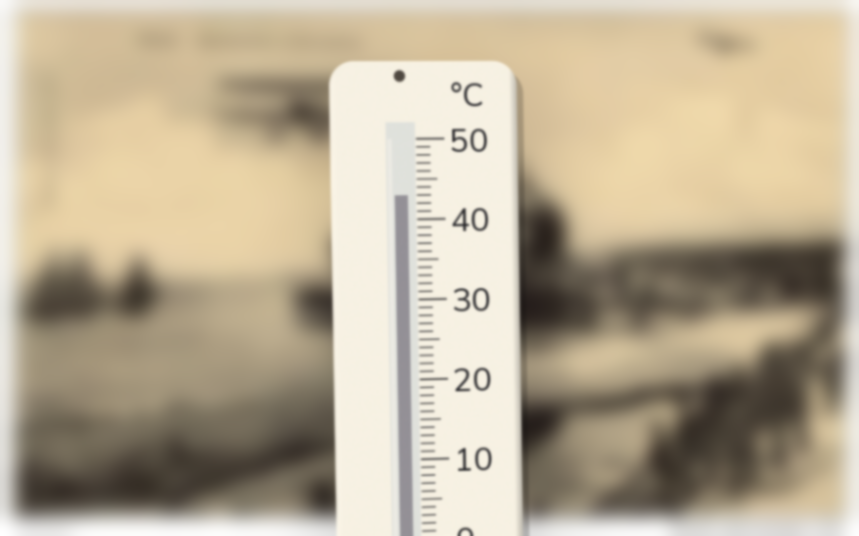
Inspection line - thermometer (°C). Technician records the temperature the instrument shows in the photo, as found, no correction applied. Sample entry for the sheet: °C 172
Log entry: °C 43
